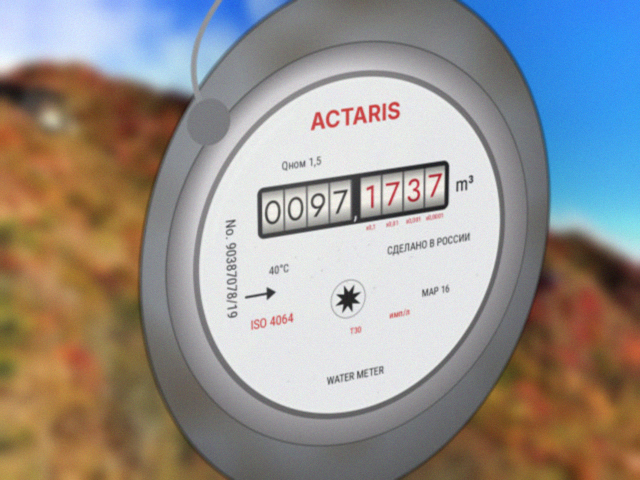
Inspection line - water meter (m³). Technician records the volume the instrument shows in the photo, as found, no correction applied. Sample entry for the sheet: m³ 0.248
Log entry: m³ 97.1737
